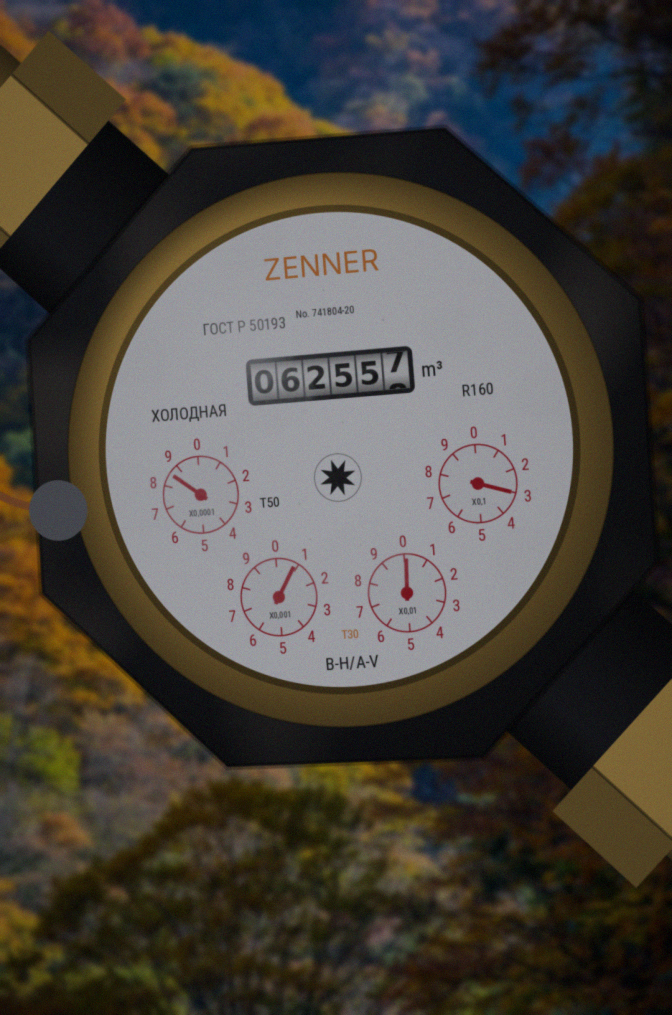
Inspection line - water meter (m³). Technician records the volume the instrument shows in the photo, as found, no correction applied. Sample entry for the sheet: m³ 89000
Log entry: m³ 62557.3008
